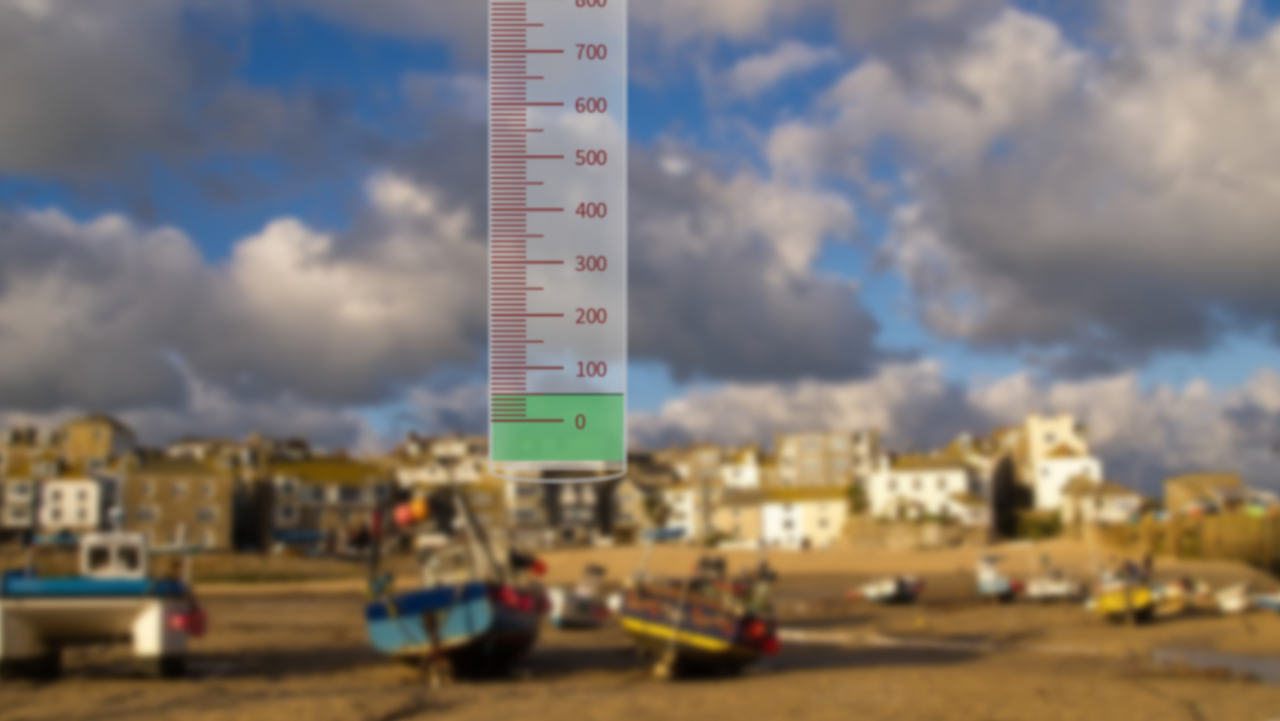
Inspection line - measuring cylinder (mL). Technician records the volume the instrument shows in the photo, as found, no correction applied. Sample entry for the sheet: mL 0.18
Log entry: mL 50
